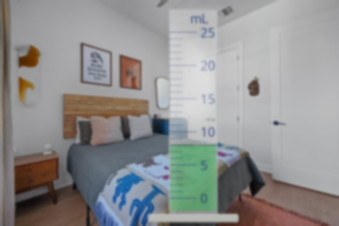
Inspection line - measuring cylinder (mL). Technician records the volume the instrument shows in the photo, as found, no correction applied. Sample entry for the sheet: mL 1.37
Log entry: mL 8
